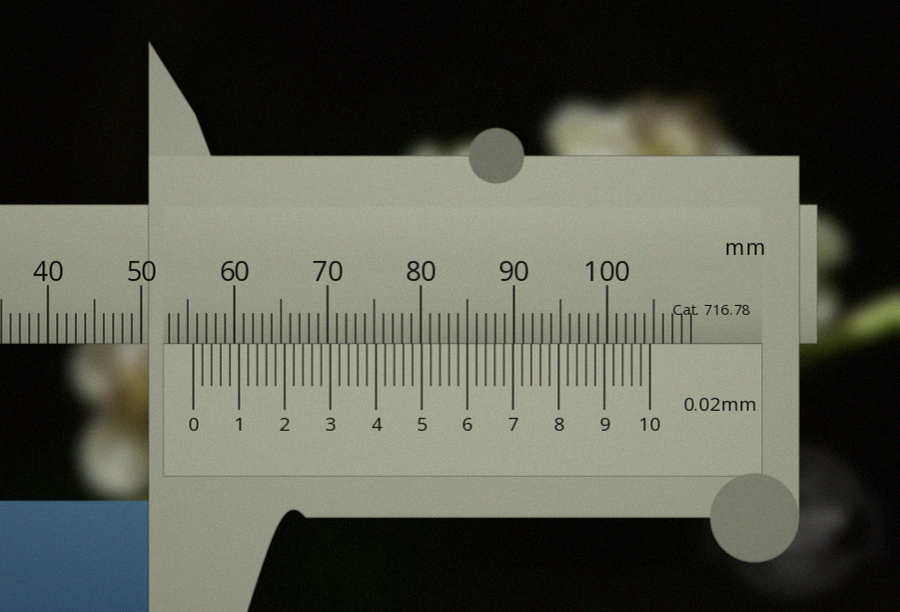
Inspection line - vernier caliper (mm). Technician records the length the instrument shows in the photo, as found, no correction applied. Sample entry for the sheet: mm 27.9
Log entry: mm 55.6
